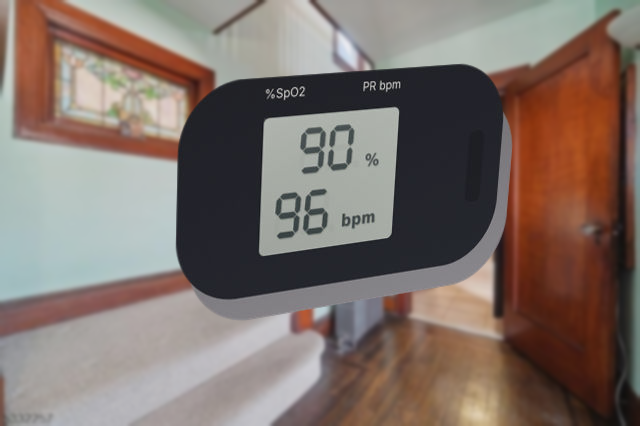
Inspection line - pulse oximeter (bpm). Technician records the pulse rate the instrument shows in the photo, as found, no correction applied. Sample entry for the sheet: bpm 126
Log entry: bpm 96
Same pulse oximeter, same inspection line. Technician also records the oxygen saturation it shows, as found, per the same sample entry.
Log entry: % 90
